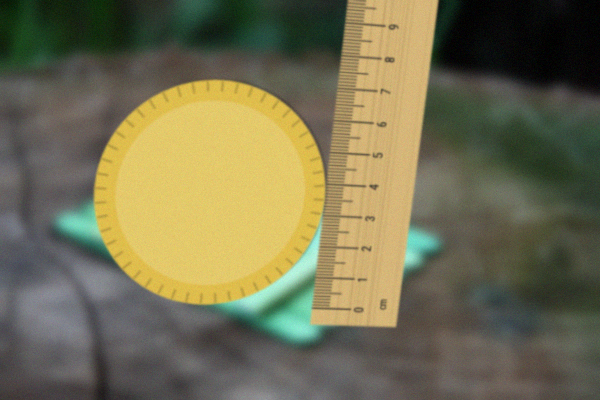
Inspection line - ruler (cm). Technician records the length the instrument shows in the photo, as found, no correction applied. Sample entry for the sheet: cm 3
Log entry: cm 7
